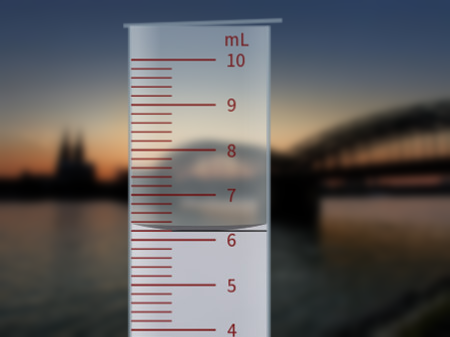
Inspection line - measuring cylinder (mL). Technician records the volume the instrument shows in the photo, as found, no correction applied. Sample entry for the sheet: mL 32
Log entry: mL 6.2
